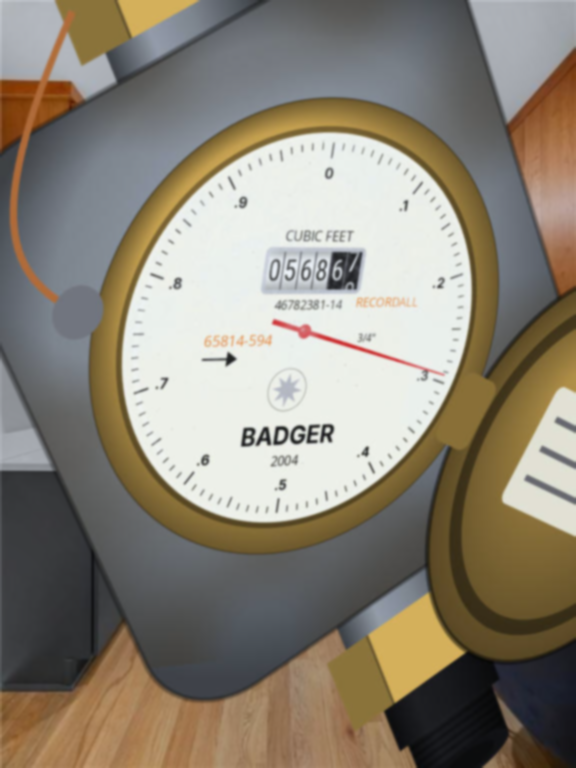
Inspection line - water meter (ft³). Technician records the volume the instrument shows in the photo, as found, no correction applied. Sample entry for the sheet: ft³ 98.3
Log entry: ft³ 56867.29
